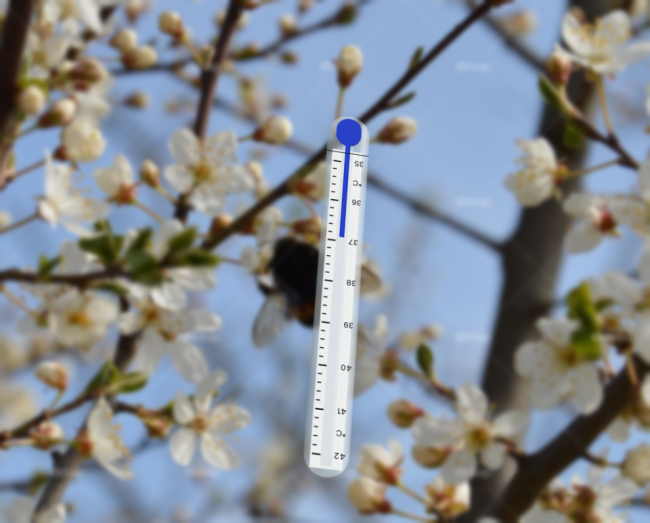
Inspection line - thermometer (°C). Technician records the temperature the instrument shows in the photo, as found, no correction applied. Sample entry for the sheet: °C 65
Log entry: °C 36.9
